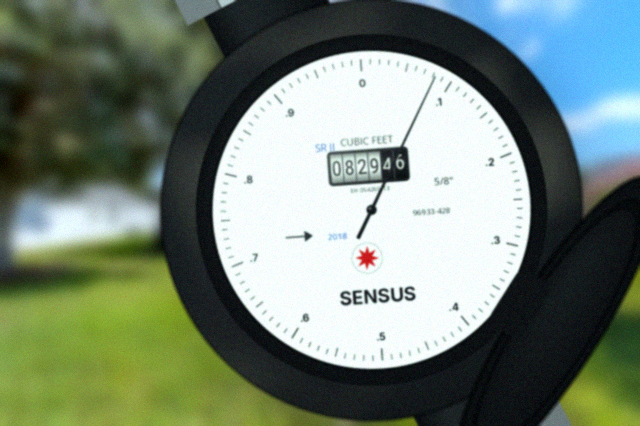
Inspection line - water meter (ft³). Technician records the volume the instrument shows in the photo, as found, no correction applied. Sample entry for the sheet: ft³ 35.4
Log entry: ft³ 82946.08
